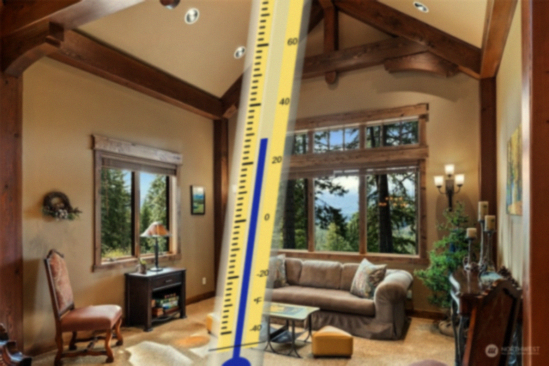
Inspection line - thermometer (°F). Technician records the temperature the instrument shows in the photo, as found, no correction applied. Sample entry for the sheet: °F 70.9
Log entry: °F 28
